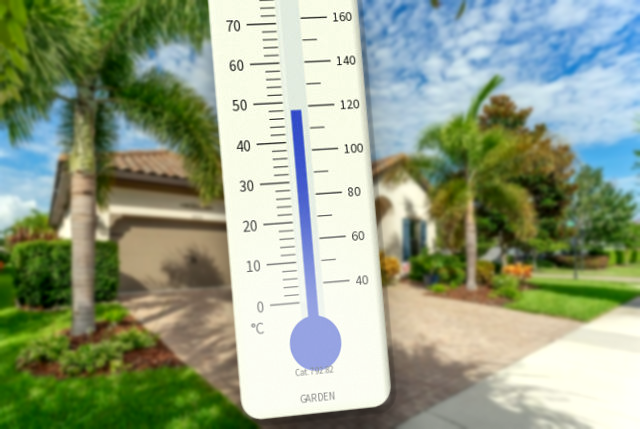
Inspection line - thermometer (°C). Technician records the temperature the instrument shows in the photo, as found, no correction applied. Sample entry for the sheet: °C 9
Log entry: °C 48
